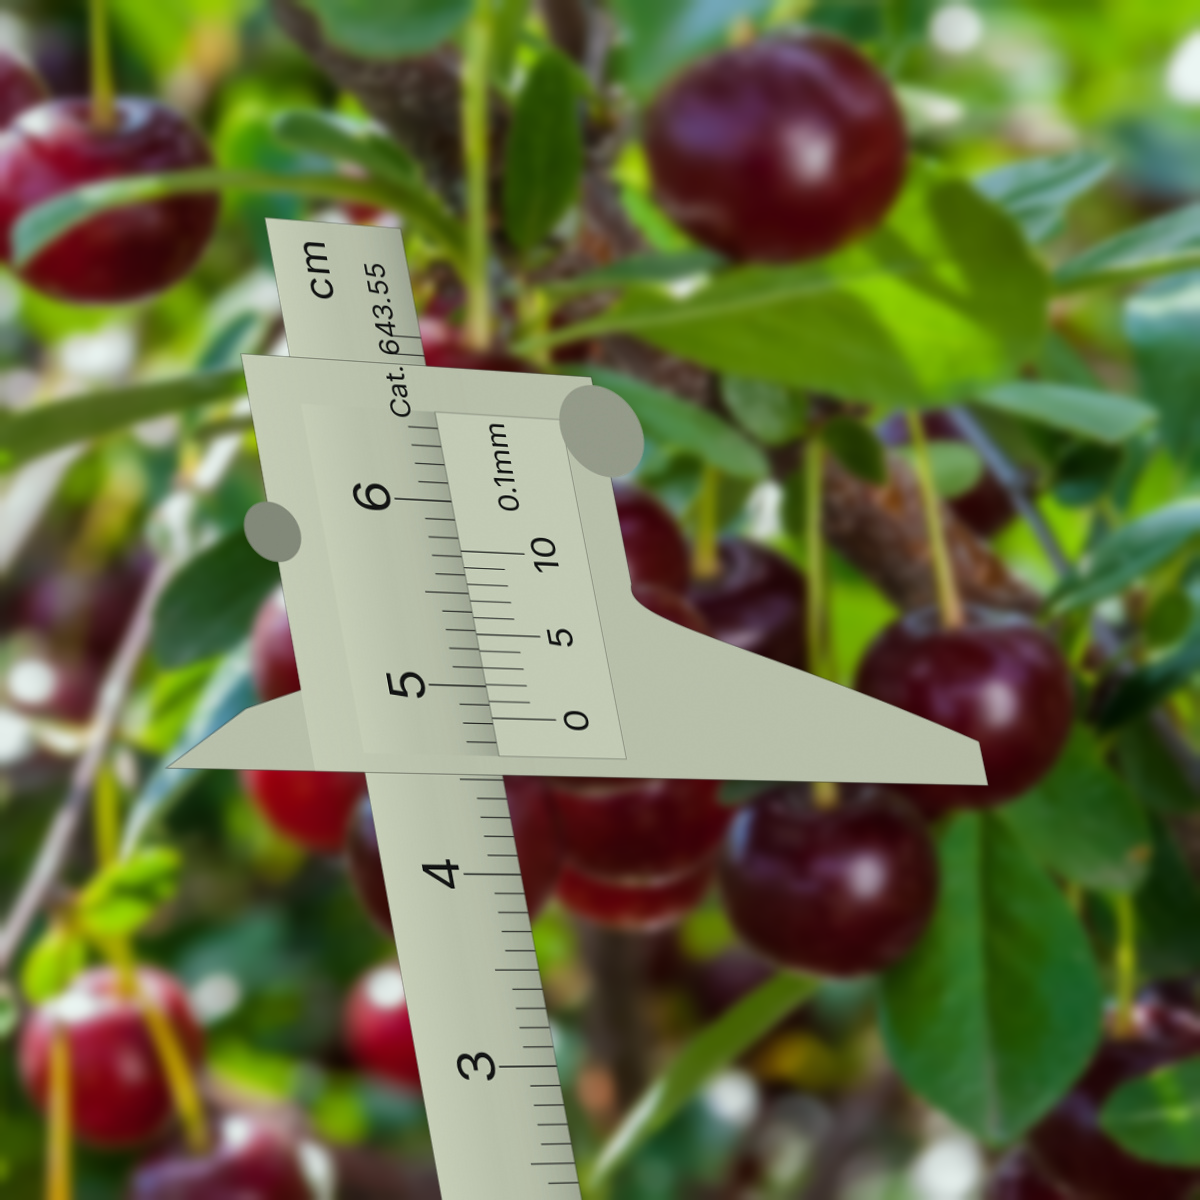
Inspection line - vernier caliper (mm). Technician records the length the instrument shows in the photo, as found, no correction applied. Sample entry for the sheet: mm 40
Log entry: mm 48.3
